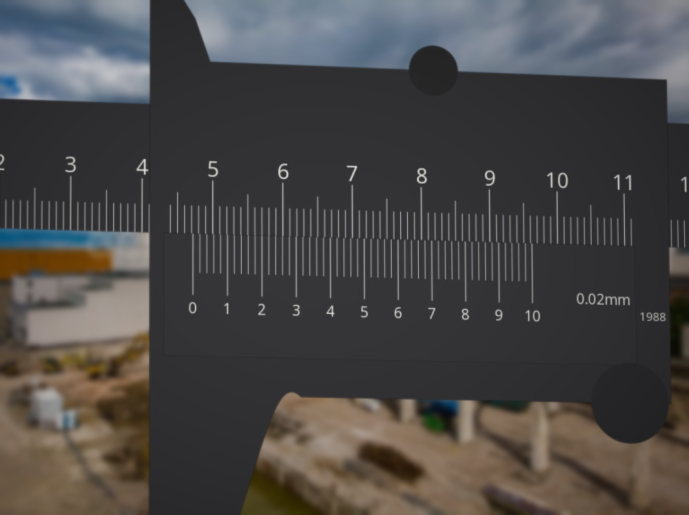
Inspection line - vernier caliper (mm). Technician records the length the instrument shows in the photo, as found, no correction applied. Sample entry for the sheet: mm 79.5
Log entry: mm 47.2
